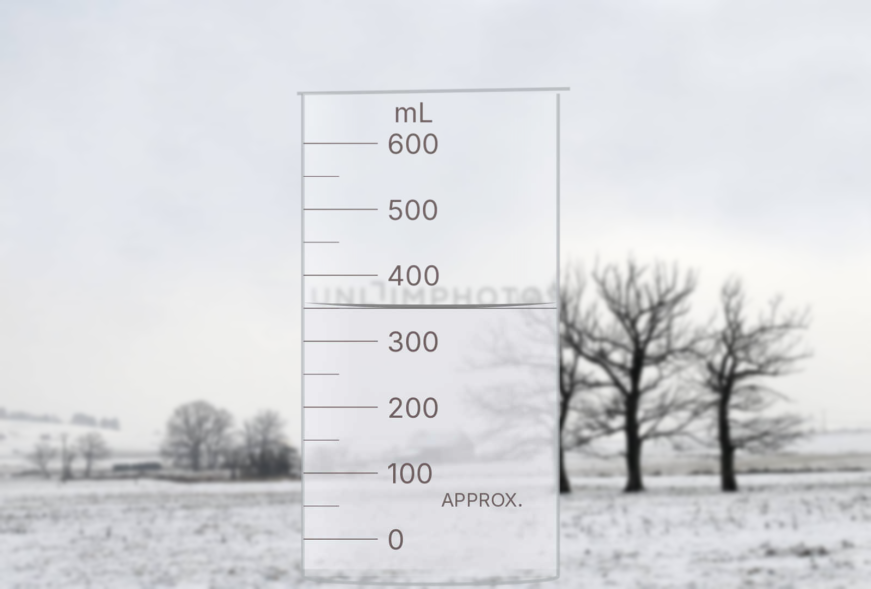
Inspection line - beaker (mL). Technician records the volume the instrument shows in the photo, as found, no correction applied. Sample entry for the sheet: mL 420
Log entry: mL 350
